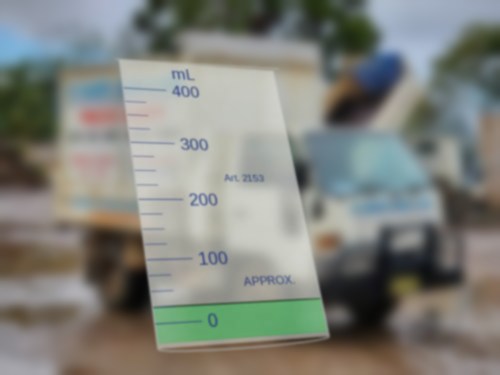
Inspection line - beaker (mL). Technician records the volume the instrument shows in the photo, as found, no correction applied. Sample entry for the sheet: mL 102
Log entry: mL 25
